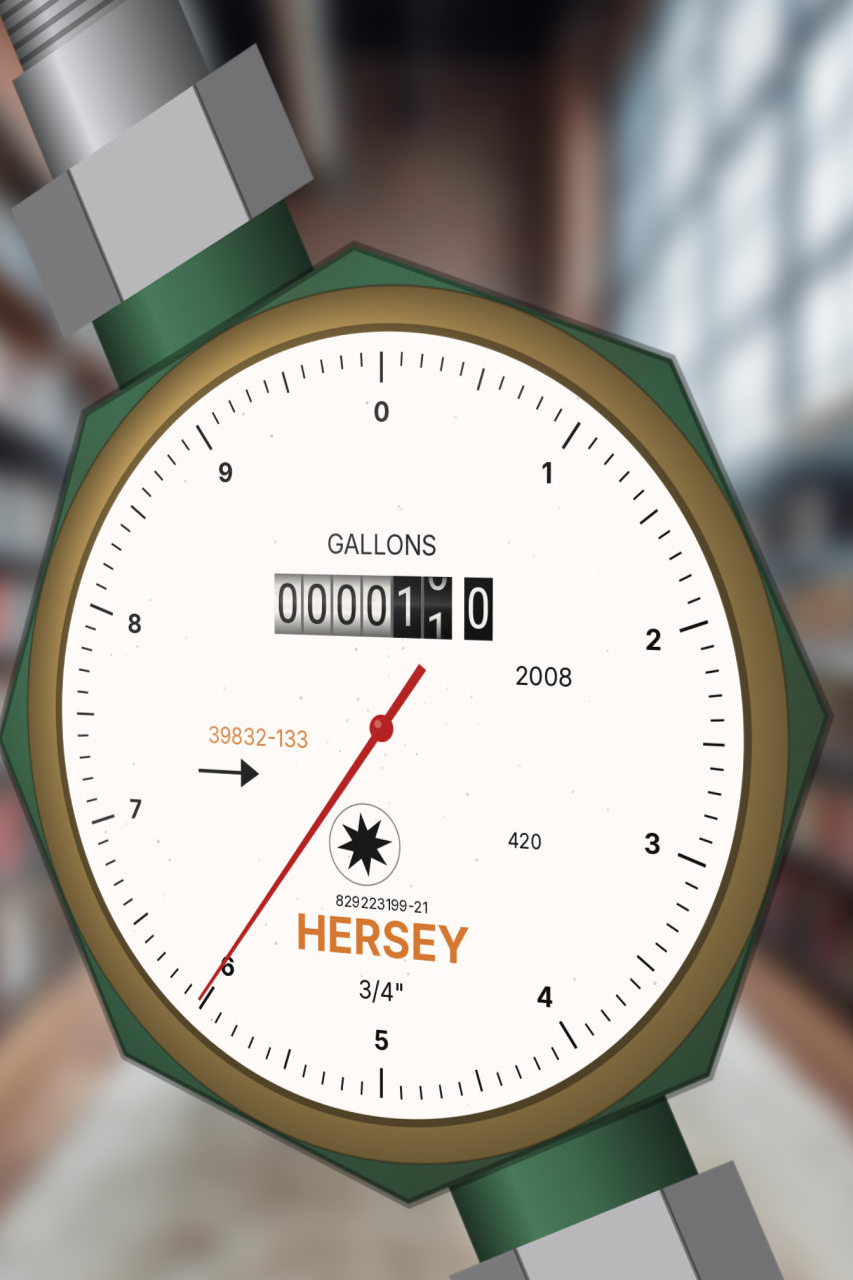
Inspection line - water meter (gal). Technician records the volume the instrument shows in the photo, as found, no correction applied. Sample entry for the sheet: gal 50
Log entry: gal 106.0
